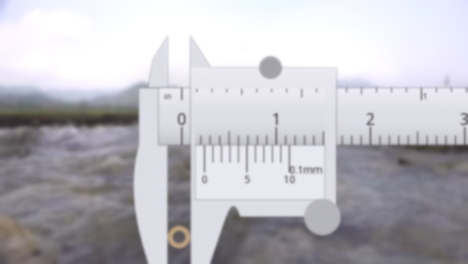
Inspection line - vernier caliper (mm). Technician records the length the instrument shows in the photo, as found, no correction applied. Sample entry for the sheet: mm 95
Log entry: mm 2.4
